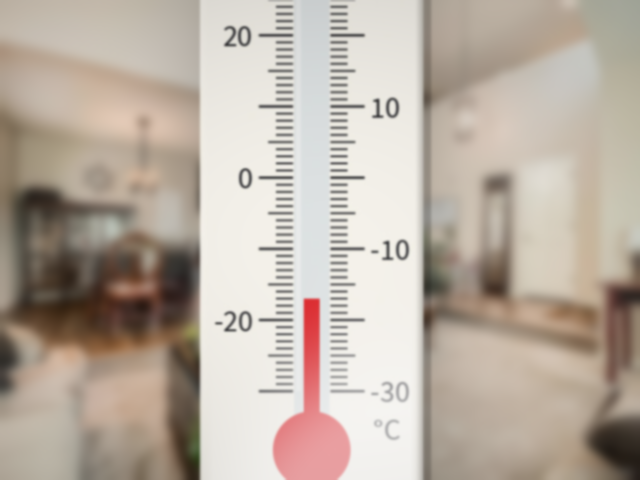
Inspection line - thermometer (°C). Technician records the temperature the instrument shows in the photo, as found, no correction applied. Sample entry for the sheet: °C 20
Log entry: °C -17
